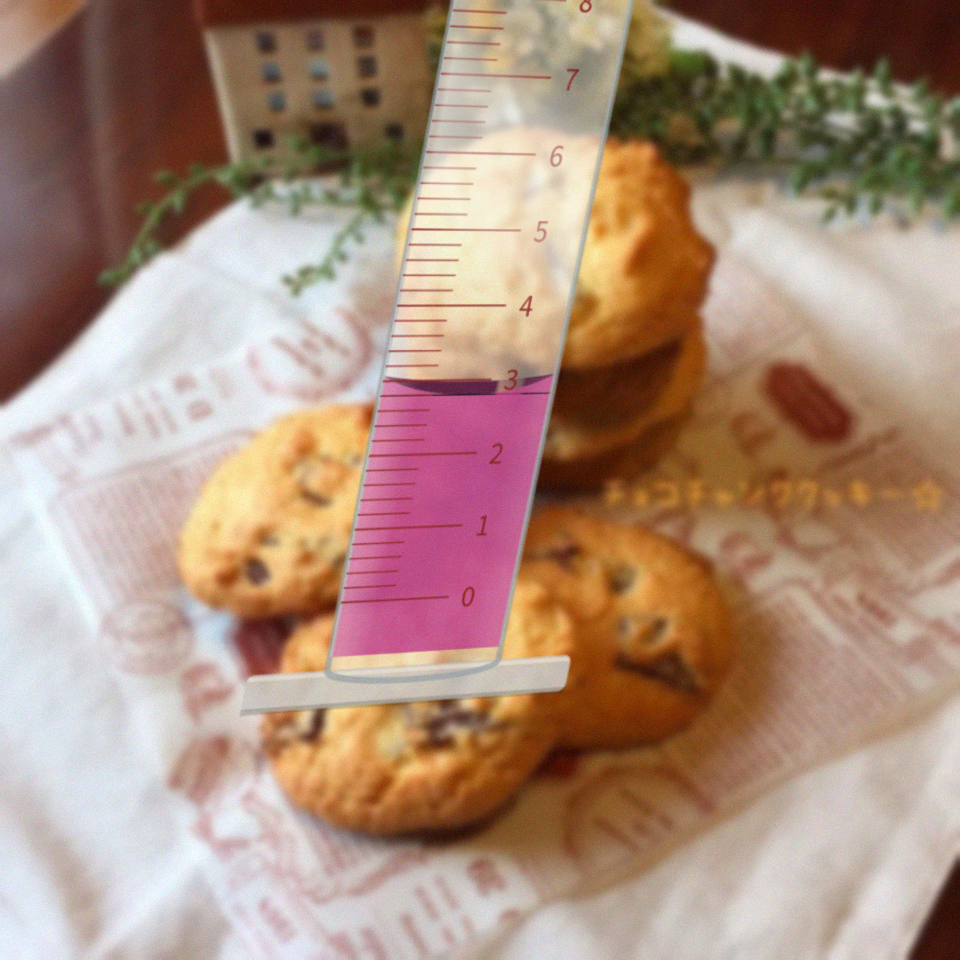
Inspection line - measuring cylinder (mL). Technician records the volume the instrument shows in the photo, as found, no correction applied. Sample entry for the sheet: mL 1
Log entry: mL 2.8
